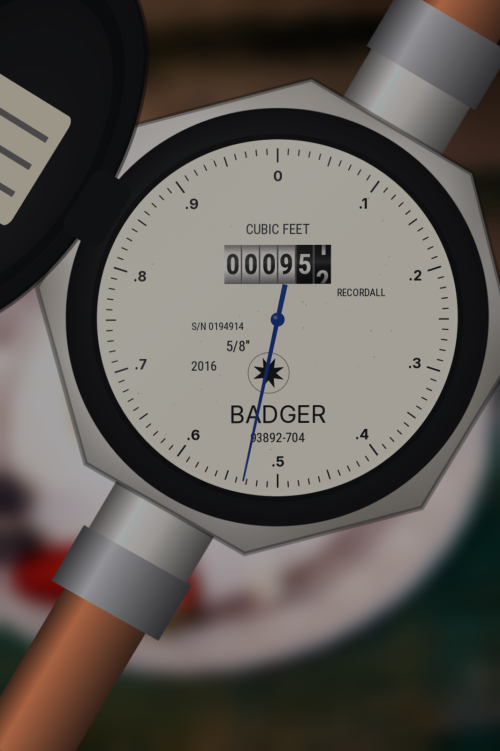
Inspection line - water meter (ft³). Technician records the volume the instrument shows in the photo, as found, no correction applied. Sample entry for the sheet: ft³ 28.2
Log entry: ft³ 951.53
